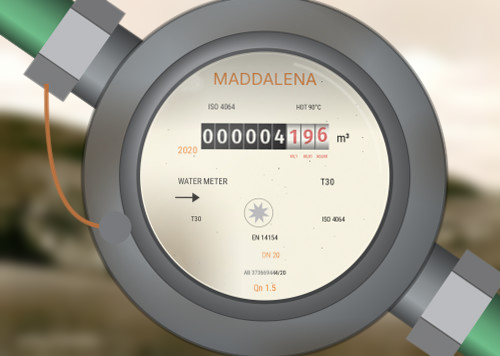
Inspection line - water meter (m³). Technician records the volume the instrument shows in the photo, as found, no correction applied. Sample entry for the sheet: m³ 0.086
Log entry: m³ 4.196
